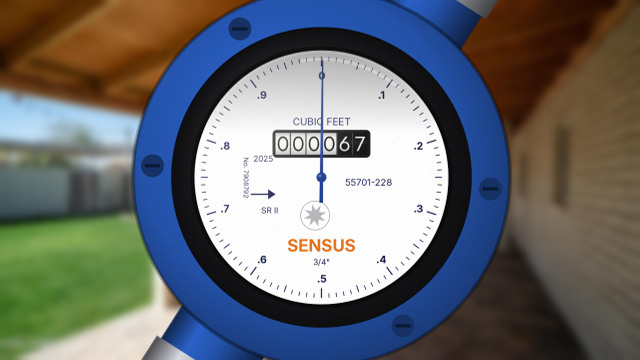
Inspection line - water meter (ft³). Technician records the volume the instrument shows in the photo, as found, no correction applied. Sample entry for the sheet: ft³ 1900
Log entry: ft³ 67.00
